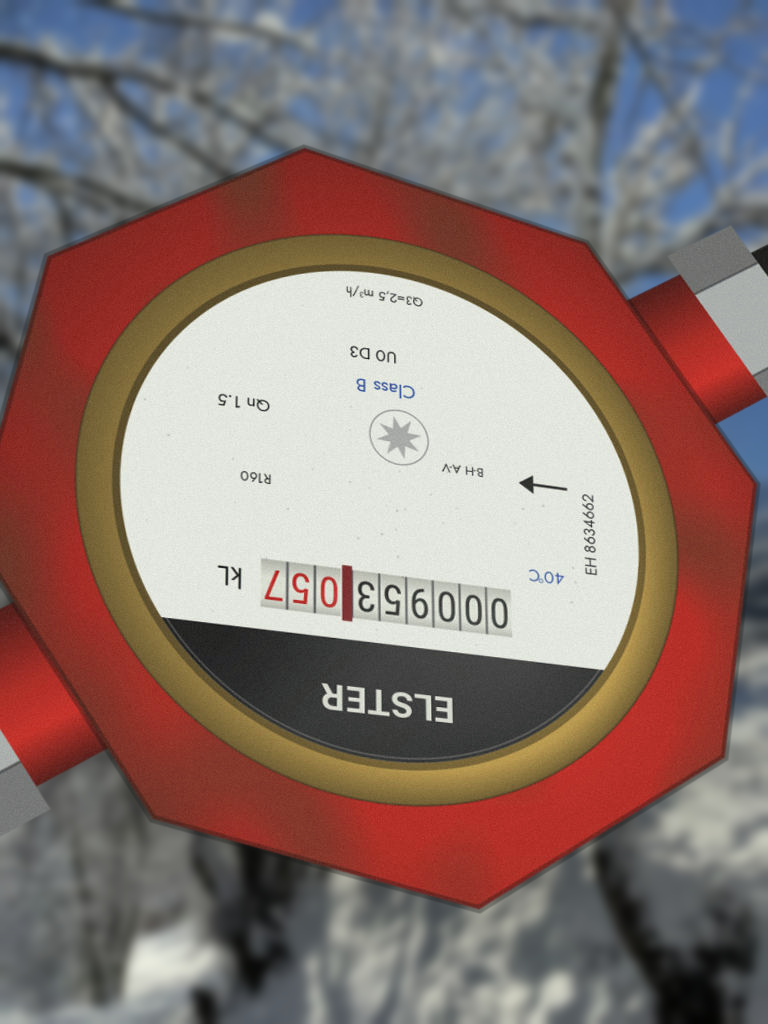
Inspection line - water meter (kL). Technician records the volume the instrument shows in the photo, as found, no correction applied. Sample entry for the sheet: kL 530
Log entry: kL 953.057
